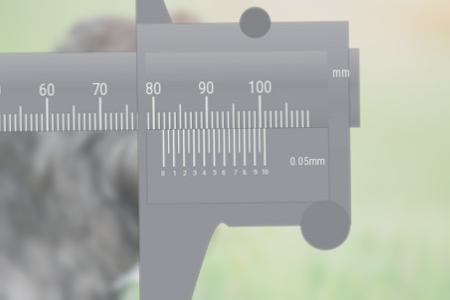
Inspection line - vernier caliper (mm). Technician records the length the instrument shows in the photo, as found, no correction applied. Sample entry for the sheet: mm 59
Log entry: mm 81.8
